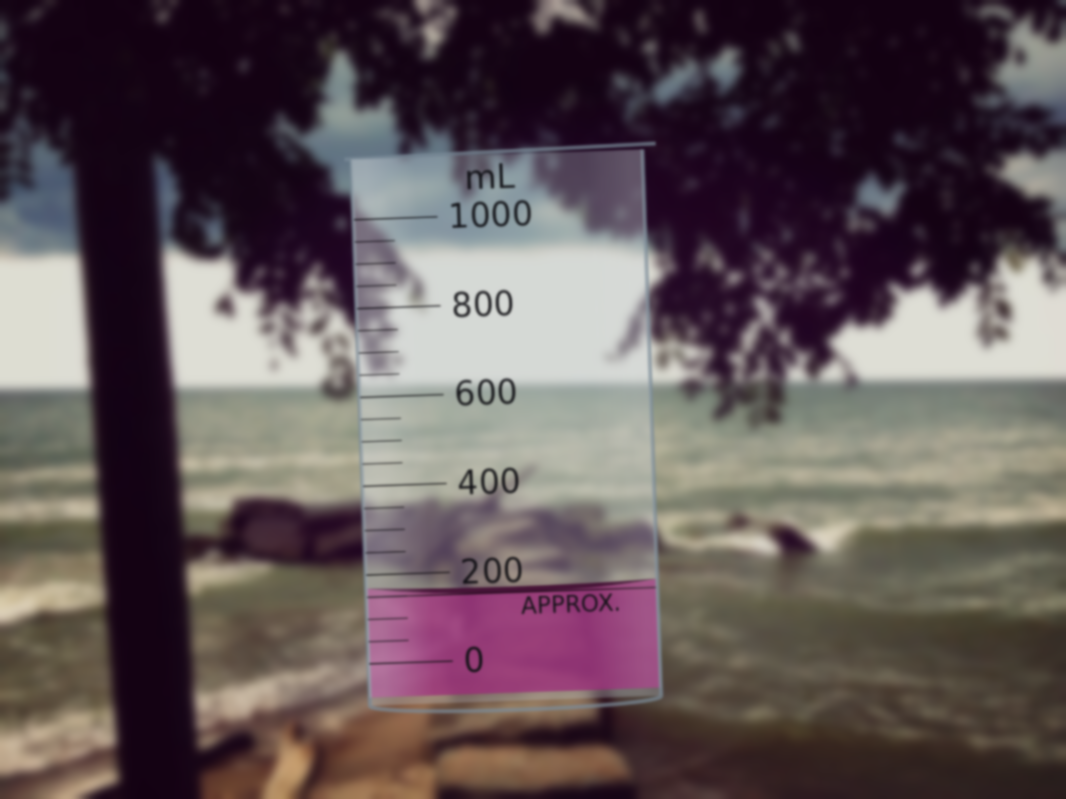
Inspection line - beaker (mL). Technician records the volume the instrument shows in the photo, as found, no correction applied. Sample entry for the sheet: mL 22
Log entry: mL 150
